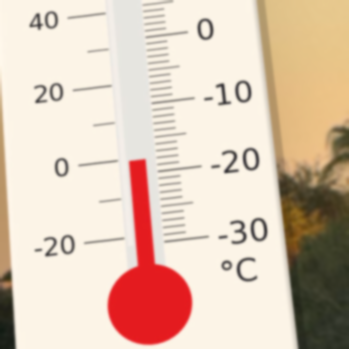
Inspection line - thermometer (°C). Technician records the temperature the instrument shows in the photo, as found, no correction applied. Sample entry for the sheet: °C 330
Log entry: °C -18
